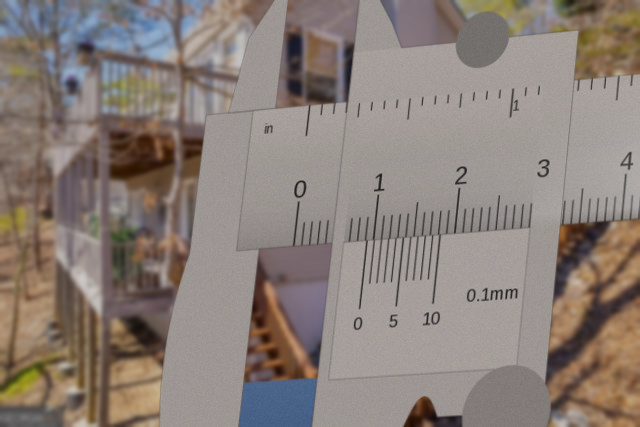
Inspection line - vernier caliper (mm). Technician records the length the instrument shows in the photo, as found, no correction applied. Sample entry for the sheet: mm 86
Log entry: mm 9.2
